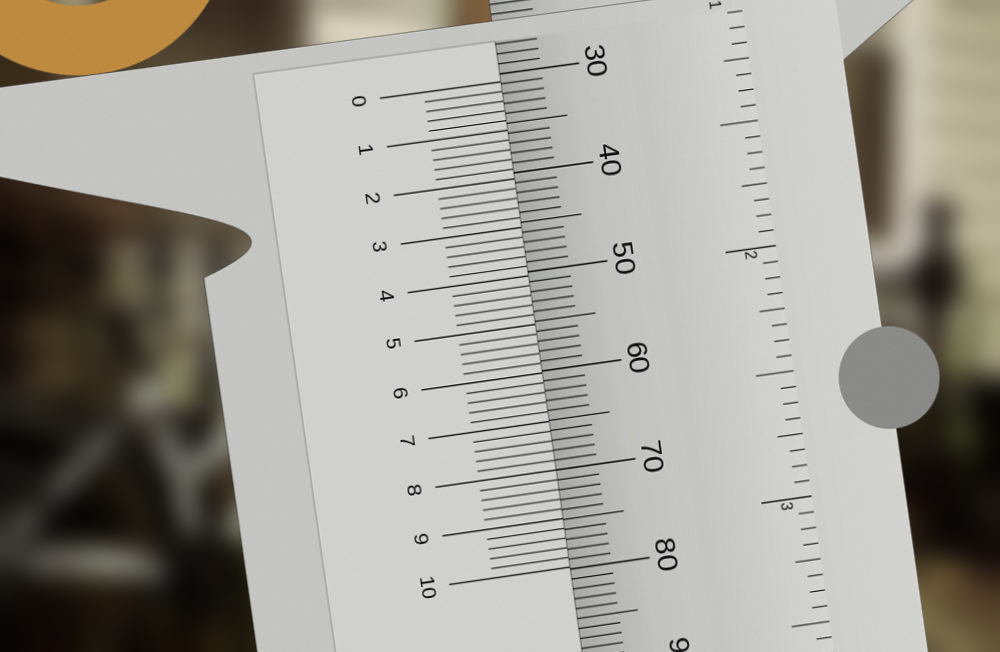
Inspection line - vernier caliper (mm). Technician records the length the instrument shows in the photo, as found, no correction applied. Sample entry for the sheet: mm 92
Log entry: mm 30.8
